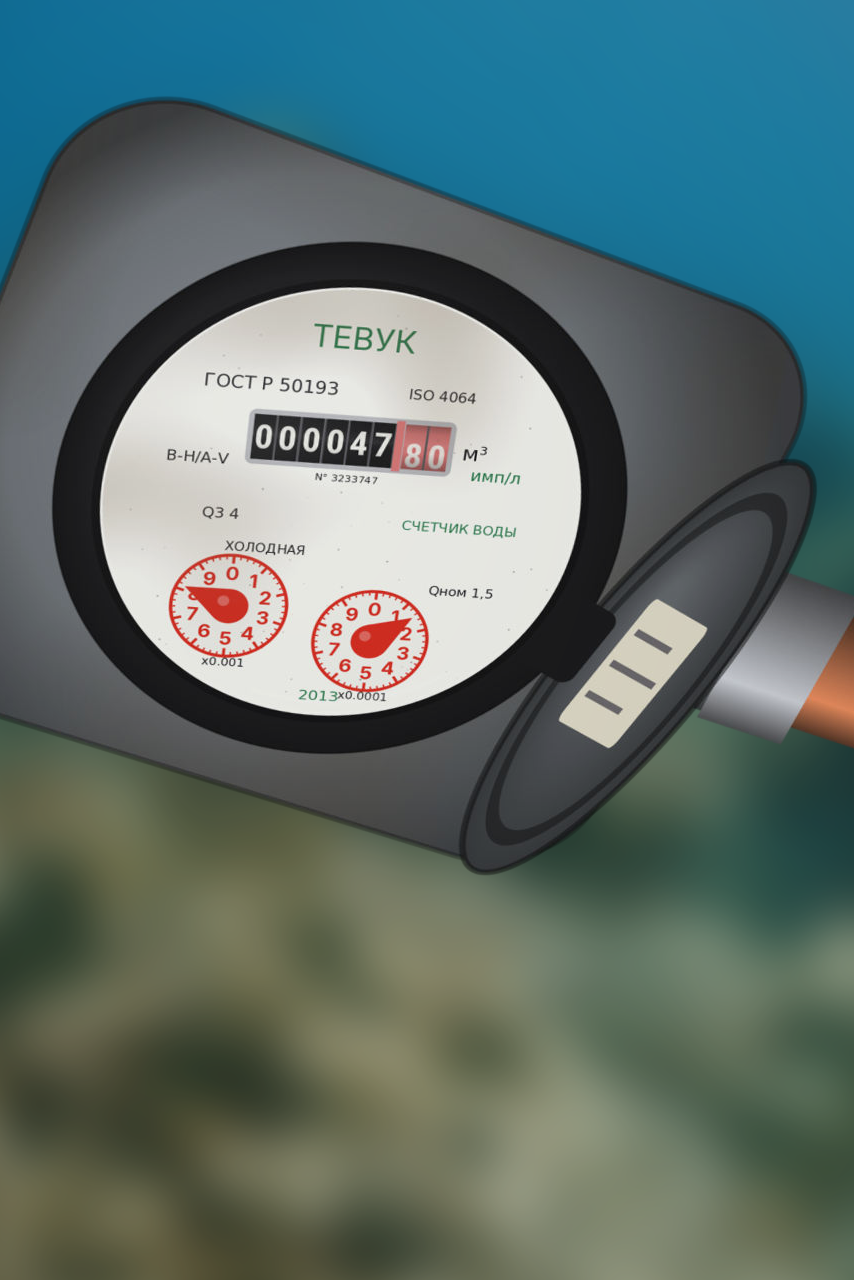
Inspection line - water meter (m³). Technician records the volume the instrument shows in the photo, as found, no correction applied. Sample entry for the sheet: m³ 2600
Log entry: m³ 47.7981
